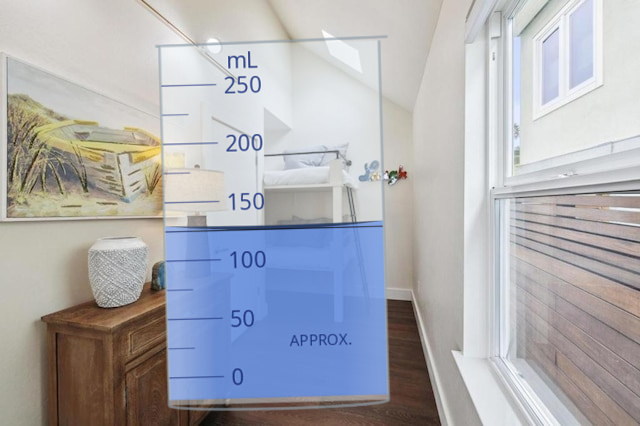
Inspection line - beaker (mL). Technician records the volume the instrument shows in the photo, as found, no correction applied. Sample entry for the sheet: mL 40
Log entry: mL 125
